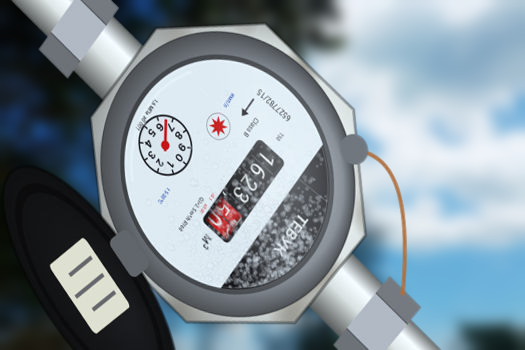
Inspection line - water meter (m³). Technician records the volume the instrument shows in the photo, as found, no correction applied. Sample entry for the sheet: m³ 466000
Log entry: m³ 1623.496
